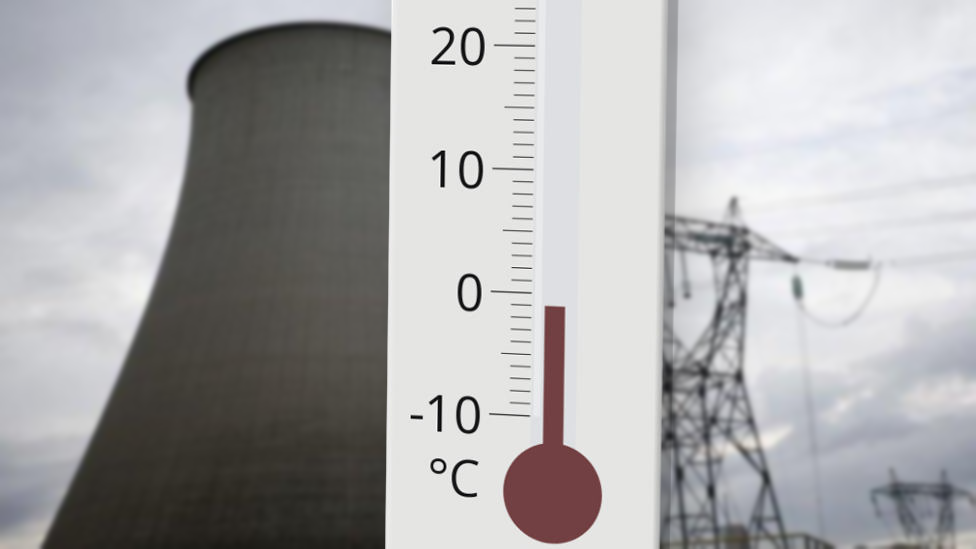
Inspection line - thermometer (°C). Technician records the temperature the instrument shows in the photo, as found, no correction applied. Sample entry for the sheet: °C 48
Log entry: °C -1
